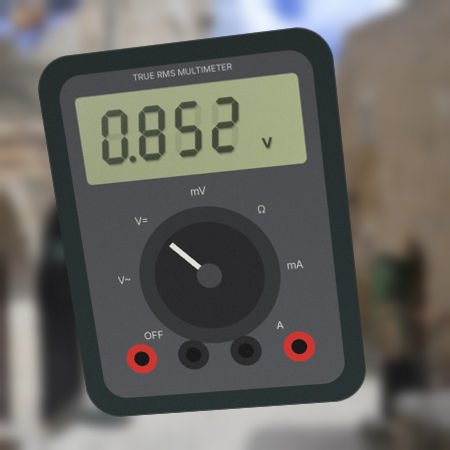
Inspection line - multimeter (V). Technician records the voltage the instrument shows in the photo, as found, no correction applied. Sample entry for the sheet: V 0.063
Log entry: V 0.852
